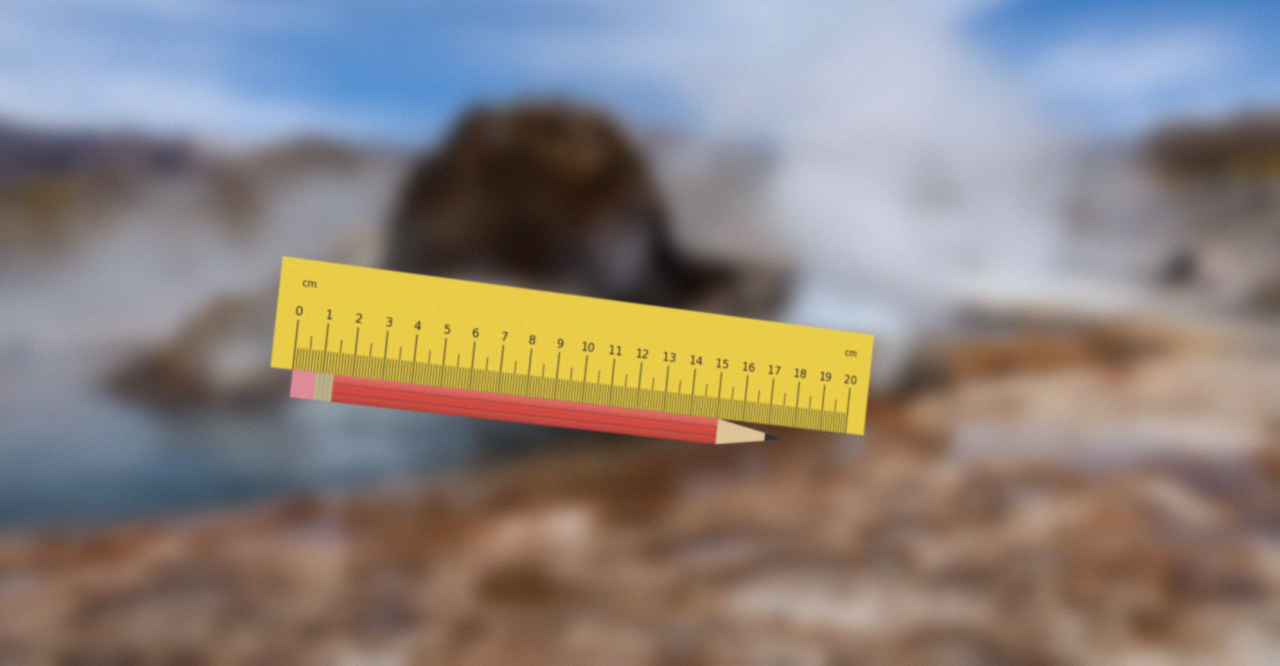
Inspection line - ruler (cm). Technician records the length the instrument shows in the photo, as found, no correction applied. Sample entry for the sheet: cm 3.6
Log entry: cm 17.5
